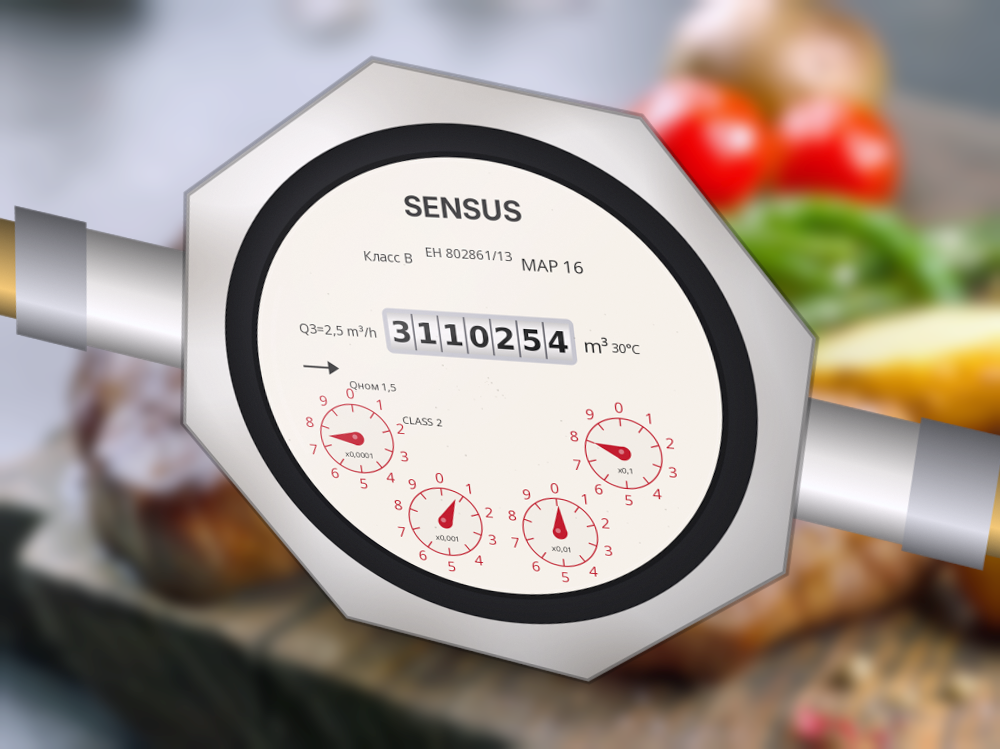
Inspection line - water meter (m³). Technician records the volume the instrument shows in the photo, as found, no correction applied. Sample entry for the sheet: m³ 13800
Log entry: m³ 3110254.8007
